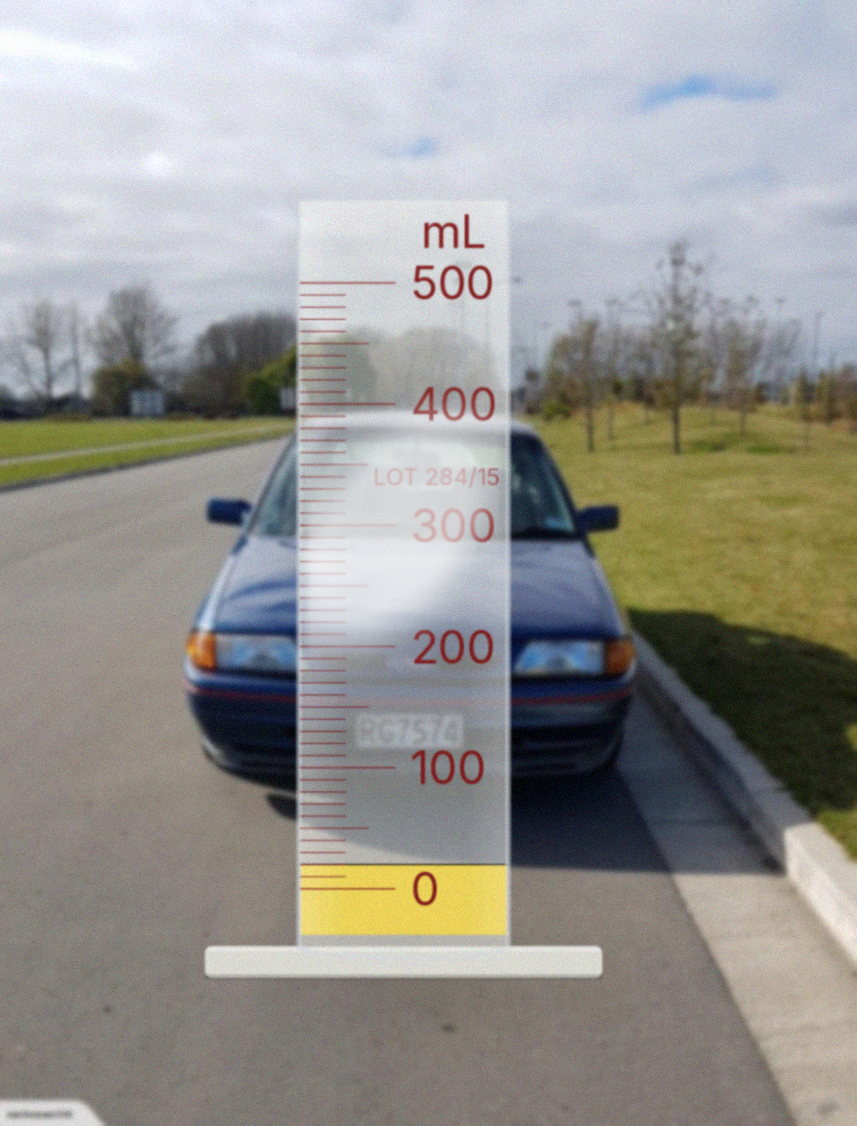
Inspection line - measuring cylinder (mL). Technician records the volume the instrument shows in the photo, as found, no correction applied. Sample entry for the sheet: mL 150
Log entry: mL 20
